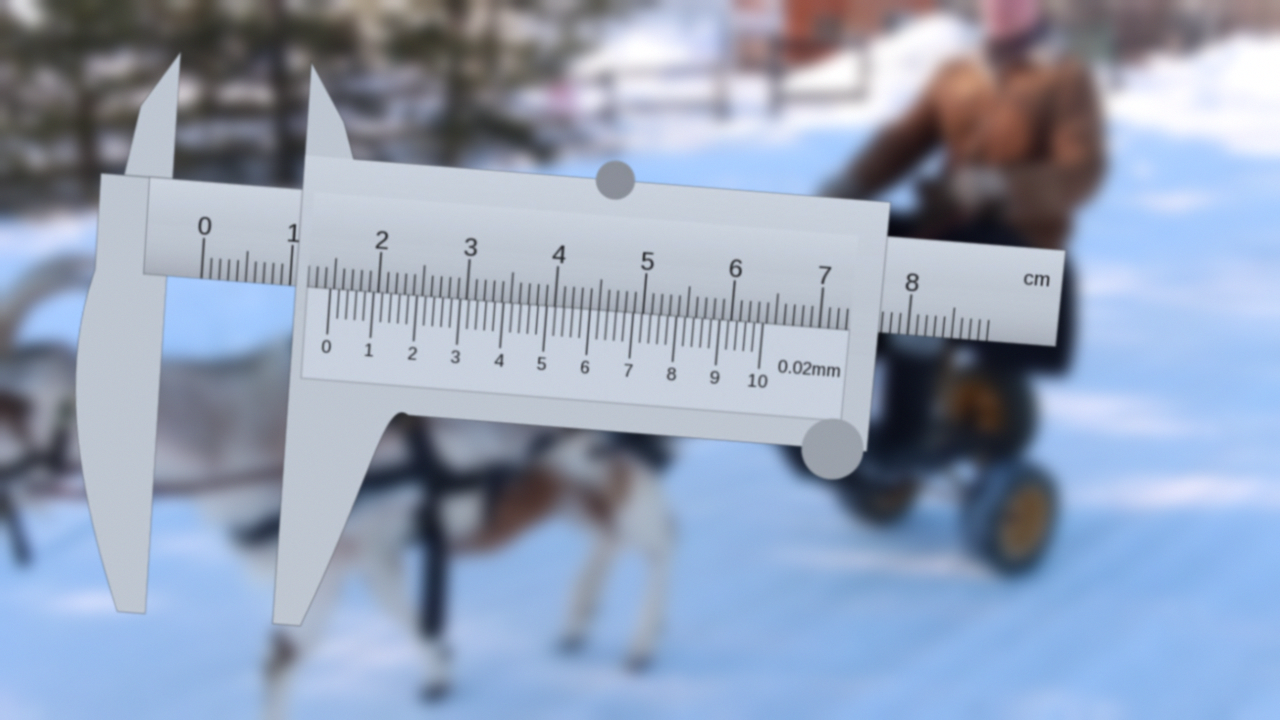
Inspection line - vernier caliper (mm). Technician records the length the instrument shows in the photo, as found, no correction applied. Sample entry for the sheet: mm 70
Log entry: mm 14.6
